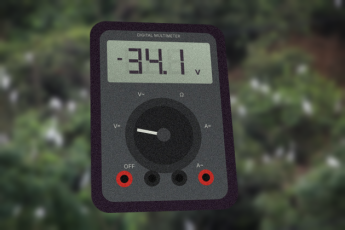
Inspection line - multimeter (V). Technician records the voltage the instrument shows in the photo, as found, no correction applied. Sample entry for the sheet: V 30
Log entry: V -34.1
